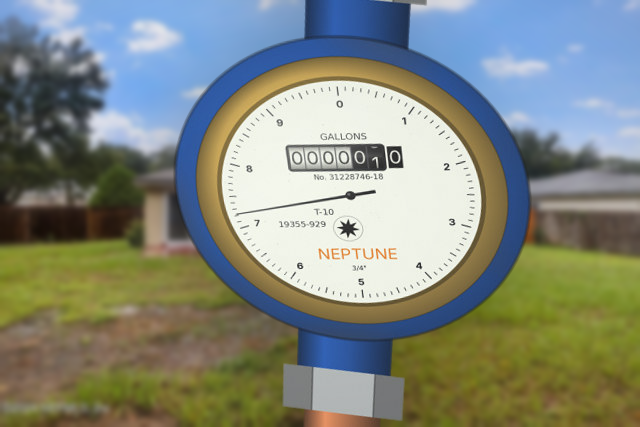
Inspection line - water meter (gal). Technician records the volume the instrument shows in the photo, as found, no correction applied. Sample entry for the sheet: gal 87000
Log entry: gal 7.2
